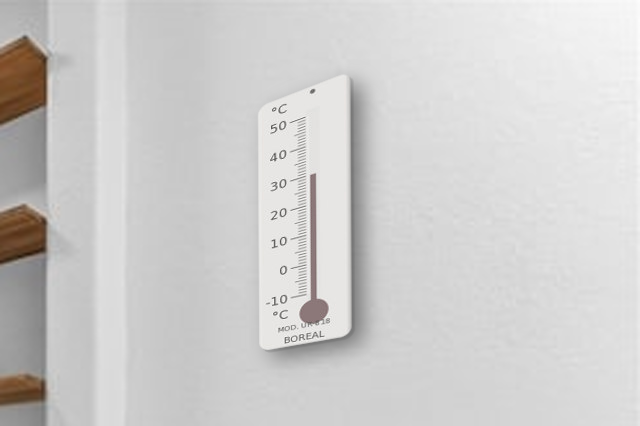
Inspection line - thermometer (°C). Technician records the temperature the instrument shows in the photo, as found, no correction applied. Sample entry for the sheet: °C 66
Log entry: °C 30
